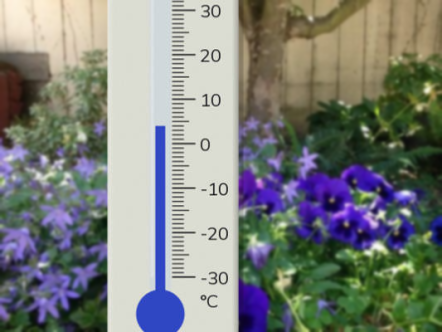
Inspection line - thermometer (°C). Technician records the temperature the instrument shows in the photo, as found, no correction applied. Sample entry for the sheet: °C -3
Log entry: °C 4
